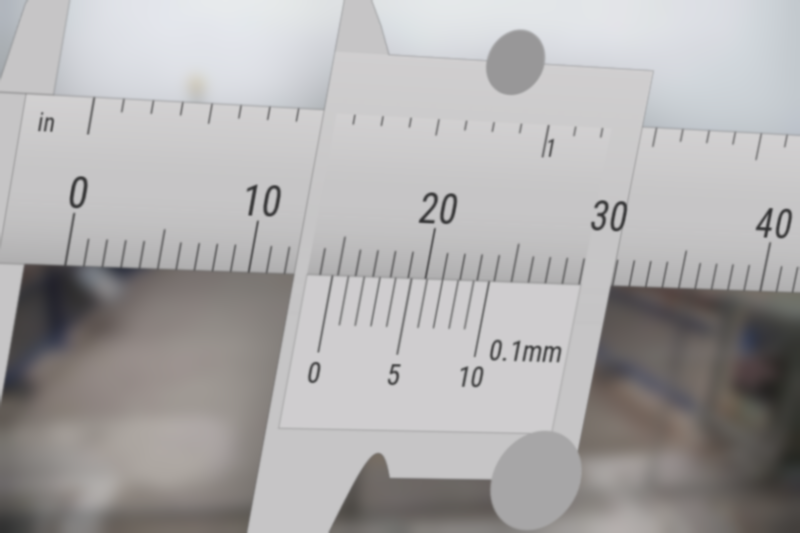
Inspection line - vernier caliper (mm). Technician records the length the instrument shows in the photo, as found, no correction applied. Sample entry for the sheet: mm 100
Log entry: mm 14.7
